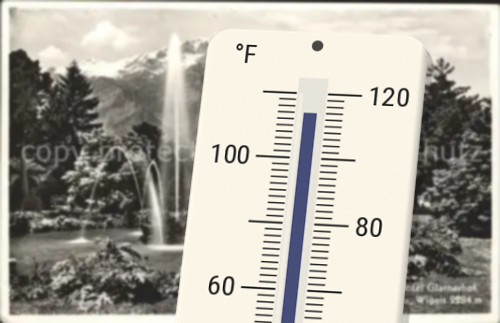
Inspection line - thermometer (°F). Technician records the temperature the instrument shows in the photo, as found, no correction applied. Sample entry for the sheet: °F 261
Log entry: °F 114
